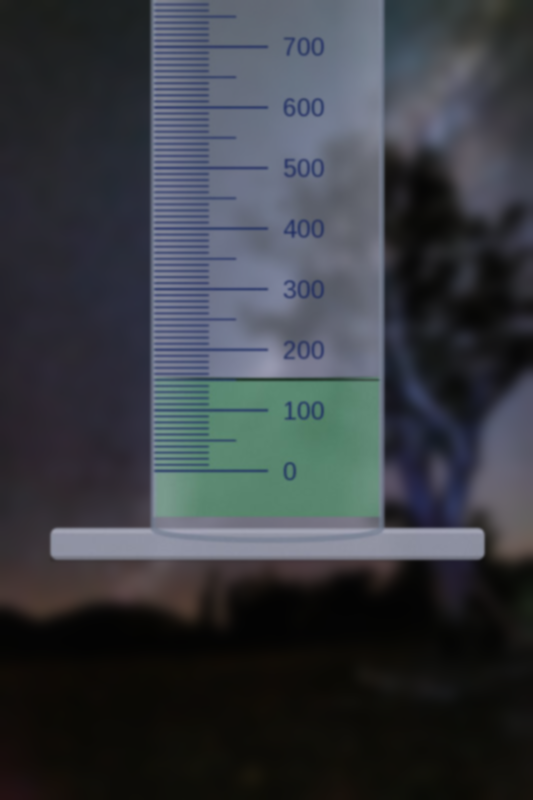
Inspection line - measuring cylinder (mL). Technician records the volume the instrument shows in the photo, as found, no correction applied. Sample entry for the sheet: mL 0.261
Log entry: mL 150
